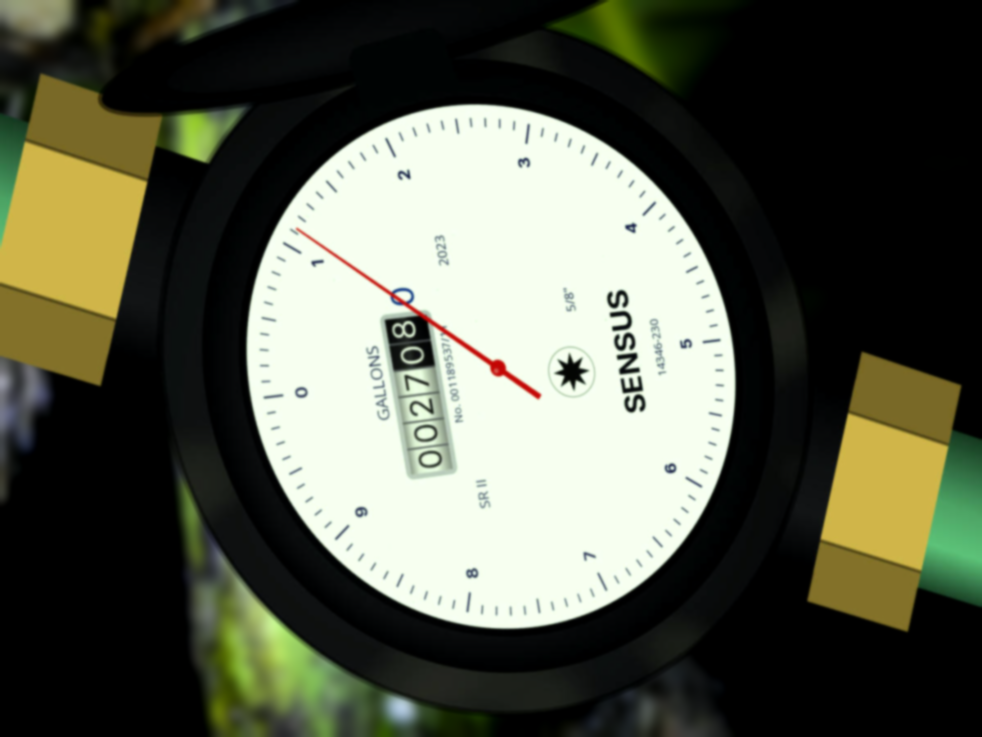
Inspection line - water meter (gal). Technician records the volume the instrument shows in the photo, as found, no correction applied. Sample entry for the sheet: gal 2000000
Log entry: gal 27081.1
